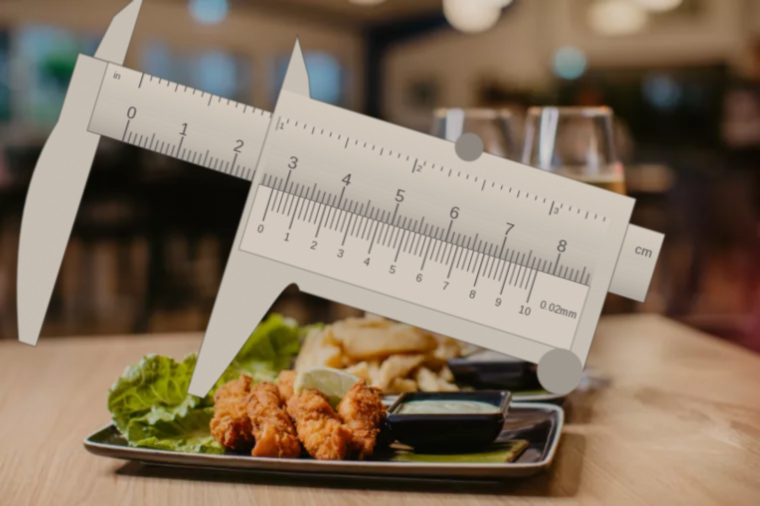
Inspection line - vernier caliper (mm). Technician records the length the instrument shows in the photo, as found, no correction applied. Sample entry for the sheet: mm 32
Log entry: mm 28.0
